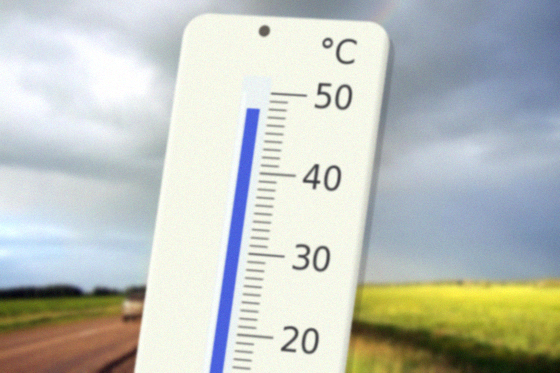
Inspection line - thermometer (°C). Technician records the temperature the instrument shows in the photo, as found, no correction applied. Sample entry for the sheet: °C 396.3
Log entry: °C 48
